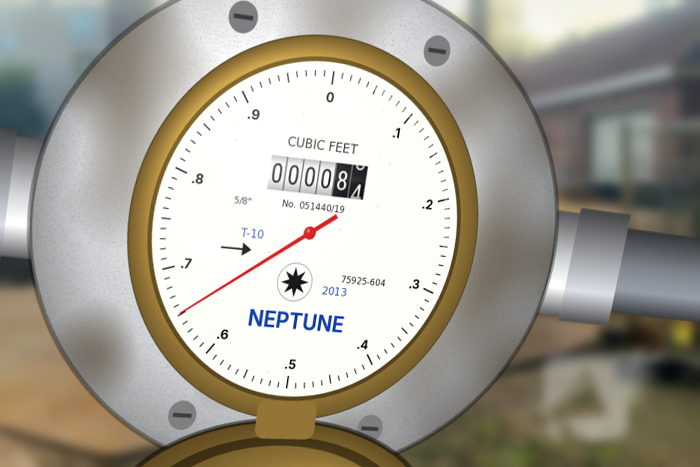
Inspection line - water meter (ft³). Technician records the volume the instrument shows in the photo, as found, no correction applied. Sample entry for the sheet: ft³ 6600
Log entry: ft³ 83.65
